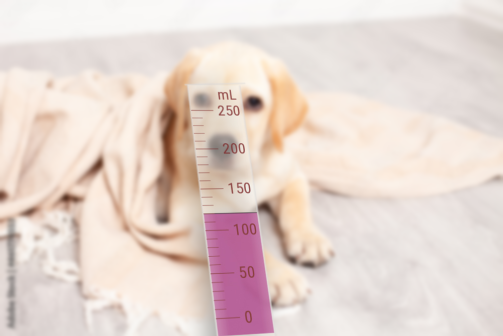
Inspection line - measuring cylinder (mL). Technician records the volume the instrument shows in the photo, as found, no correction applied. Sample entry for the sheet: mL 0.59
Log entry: mL 120
